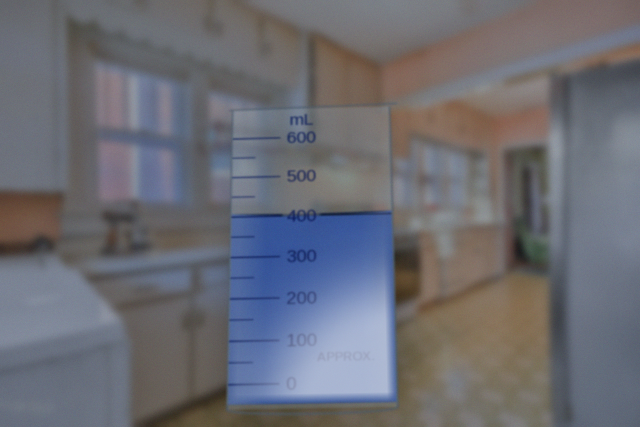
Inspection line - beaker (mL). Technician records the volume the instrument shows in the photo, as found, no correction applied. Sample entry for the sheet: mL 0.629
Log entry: mL 400
